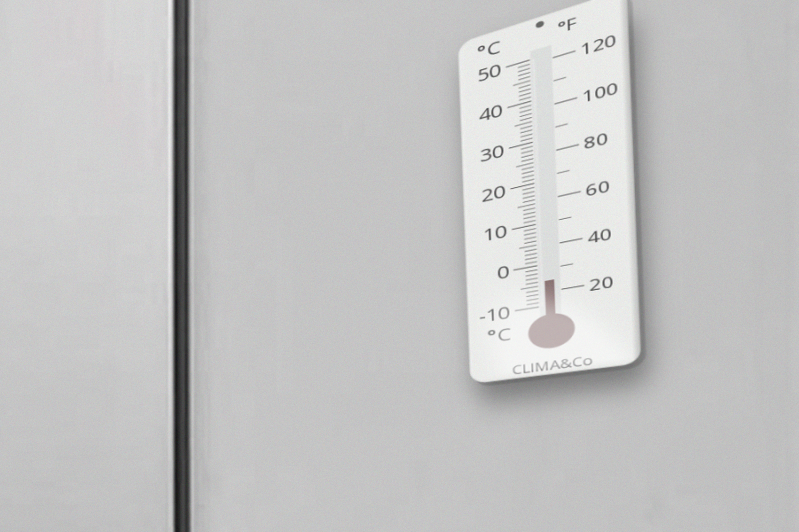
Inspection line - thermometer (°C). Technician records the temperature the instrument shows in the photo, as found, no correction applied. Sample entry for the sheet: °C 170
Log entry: °C -4
